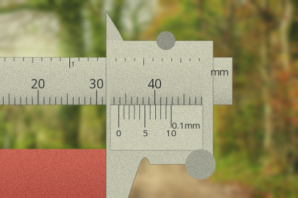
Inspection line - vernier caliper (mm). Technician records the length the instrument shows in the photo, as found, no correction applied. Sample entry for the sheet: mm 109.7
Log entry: mm 33.8
